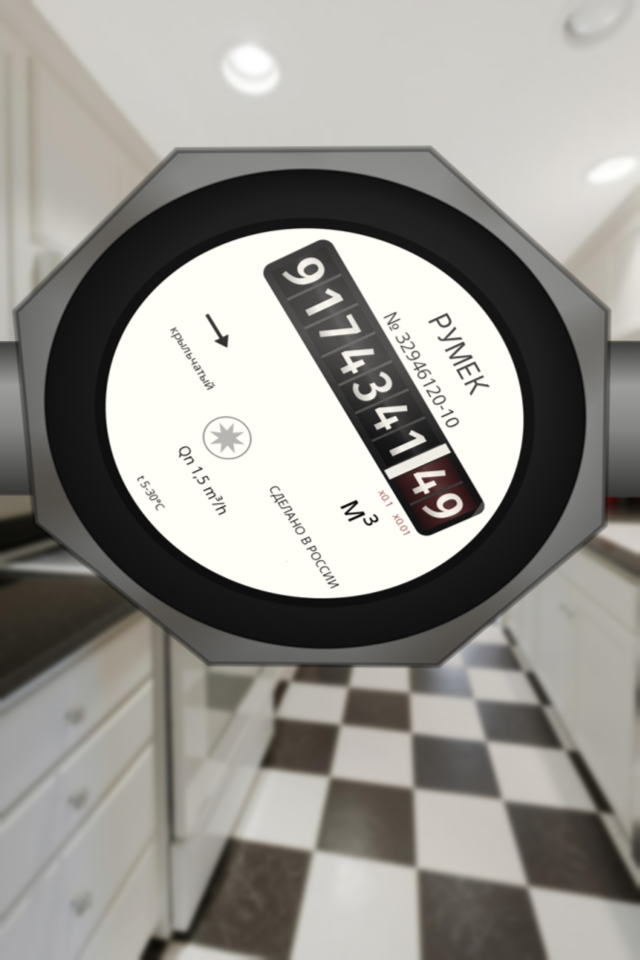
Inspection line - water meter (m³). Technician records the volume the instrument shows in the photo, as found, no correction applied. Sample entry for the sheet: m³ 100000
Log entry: m³ 9174341.49
